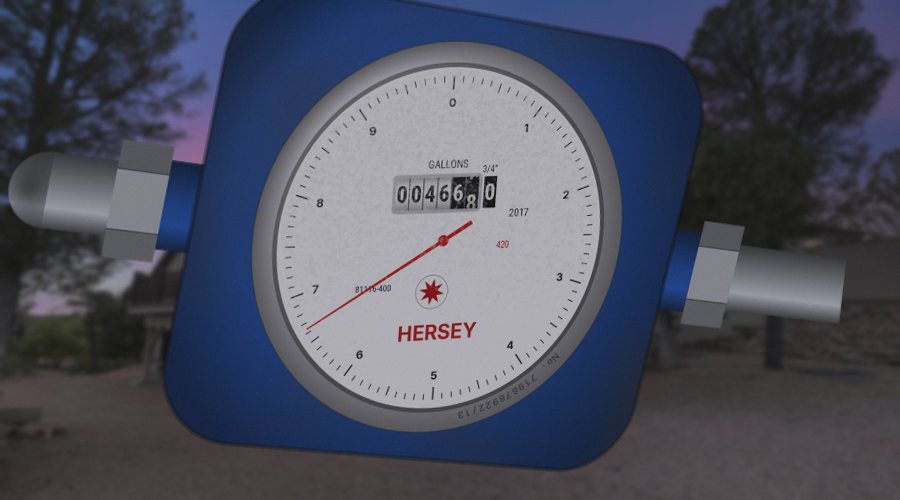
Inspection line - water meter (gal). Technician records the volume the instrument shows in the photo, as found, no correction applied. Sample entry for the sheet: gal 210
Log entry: gal 46676.6
